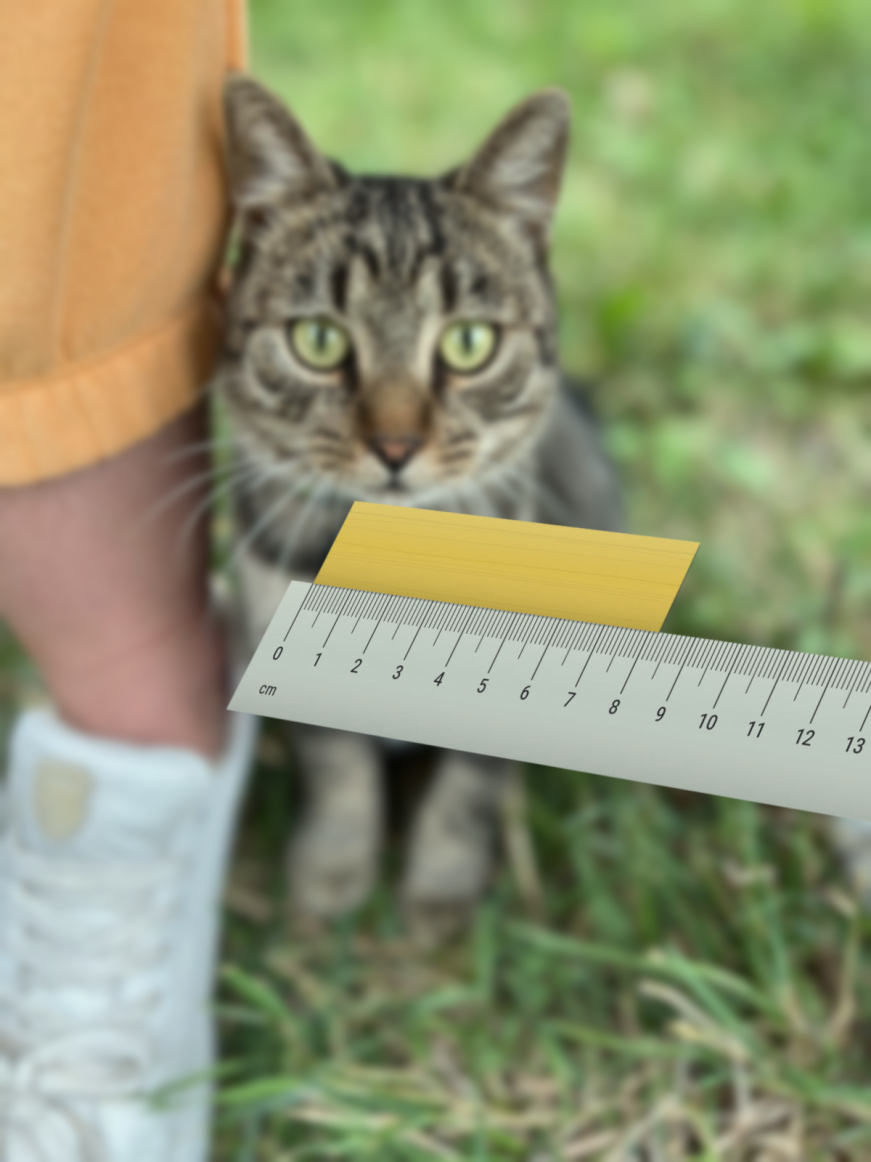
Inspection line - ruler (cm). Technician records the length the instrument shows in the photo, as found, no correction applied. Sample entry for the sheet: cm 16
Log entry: cm 8.2
